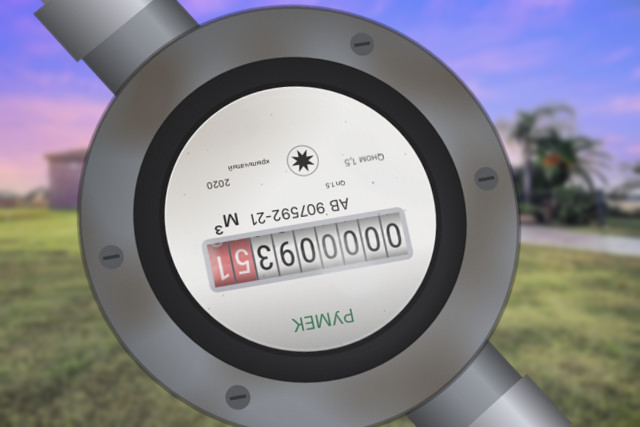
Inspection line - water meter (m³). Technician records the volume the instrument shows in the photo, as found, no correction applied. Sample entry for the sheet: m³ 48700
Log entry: m³ 93.51
